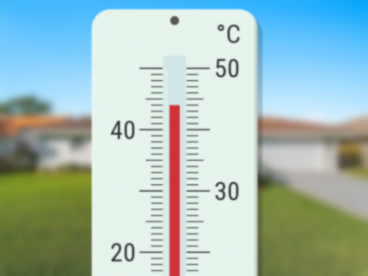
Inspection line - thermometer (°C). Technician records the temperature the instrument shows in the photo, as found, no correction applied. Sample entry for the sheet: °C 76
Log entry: °C 44
